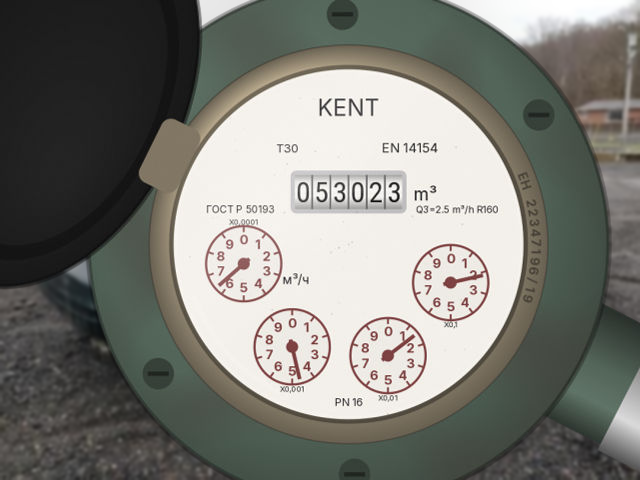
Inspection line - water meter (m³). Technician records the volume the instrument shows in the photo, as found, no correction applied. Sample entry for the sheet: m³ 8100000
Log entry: m³ 53023.2146
